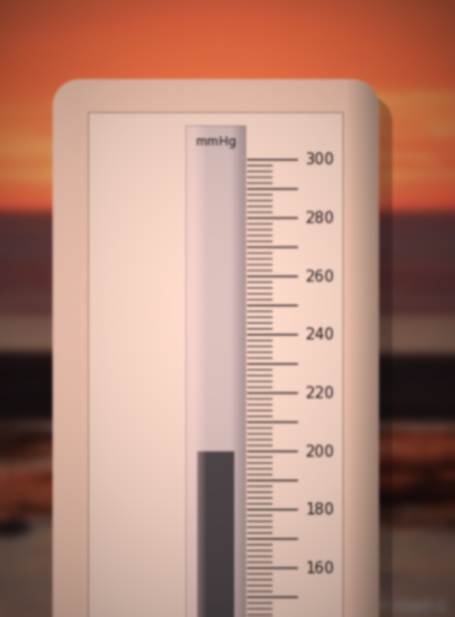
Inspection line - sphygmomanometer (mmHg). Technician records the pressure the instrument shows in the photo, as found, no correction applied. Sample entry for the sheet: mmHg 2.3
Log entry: mmHg 200
